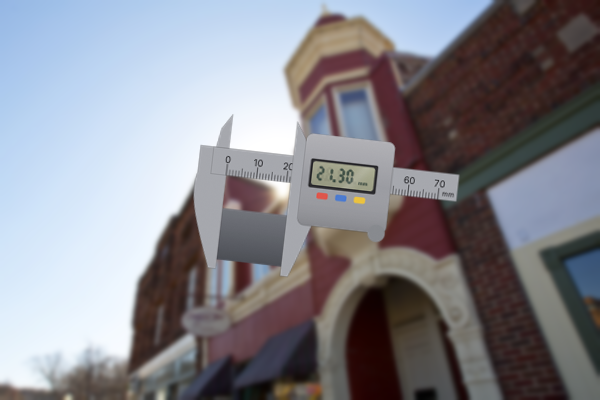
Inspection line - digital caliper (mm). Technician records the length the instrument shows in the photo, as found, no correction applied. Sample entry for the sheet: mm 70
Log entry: mm 21.30
